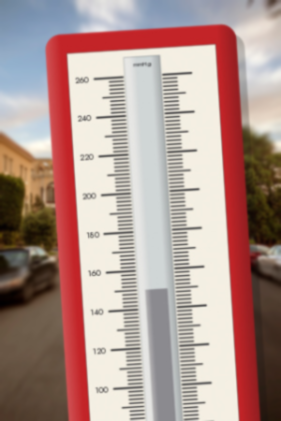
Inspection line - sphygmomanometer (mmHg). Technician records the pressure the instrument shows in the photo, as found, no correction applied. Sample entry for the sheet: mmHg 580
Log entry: mmHg 150
